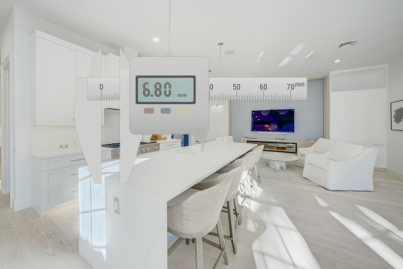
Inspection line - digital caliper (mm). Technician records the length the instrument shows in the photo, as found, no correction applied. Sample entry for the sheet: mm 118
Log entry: mm 6.80
